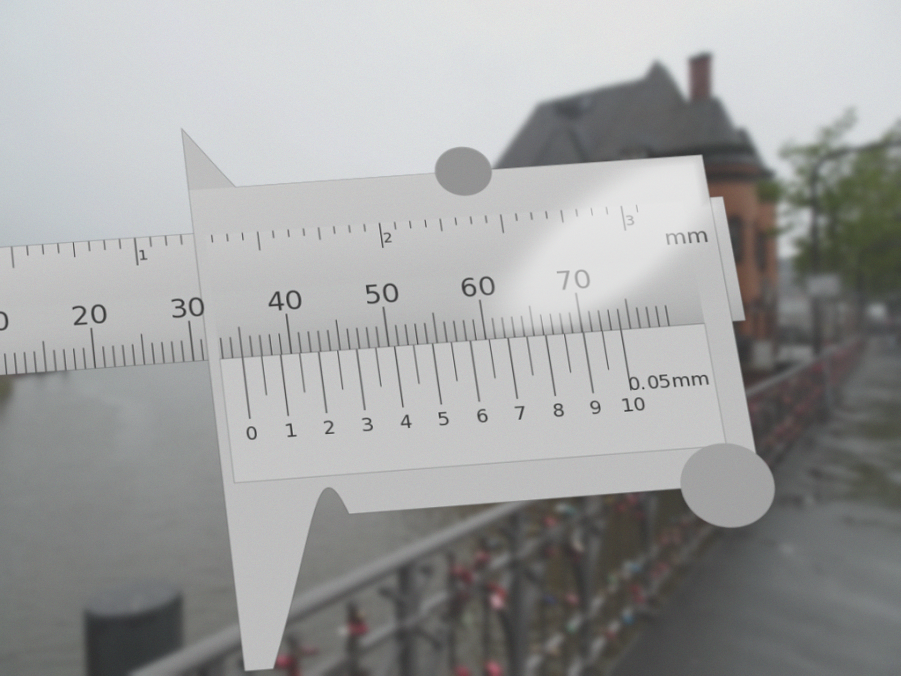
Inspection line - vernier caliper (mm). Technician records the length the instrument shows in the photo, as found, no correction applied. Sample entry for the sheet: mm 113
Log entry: mm 35.0
